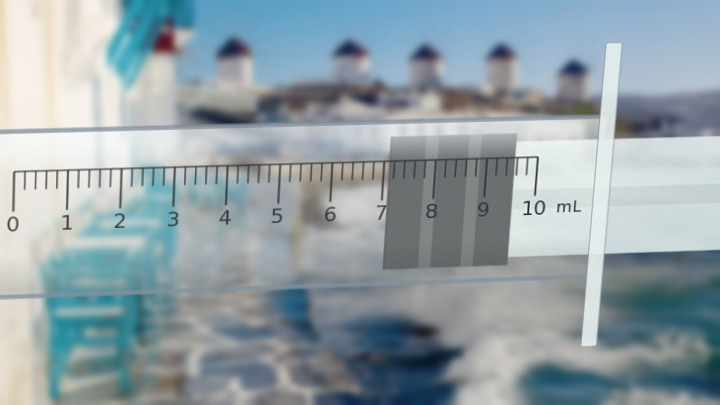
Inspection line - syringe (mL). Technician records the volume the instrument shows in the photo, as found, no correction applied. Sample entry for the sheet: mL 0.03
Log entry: mL 7.1
